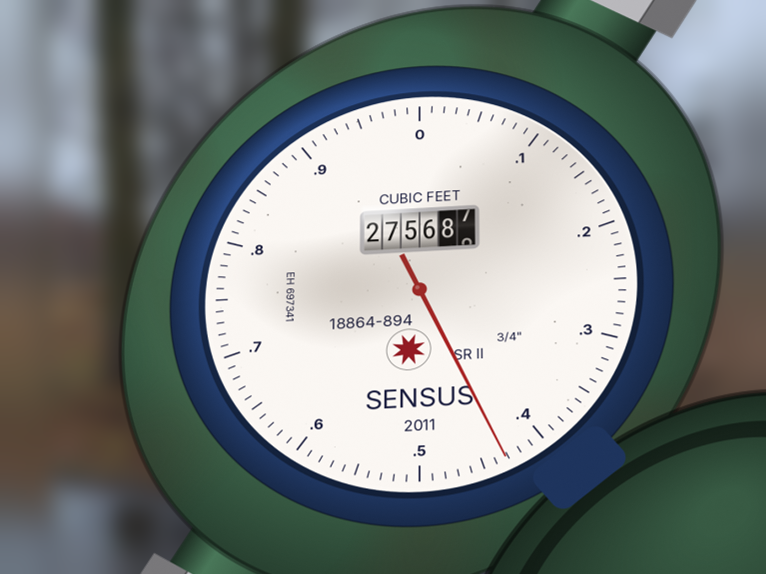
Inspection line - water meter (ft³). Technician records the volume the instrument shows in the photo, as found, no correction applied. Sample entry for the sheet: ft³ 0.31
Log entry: ft³ 275687.43
